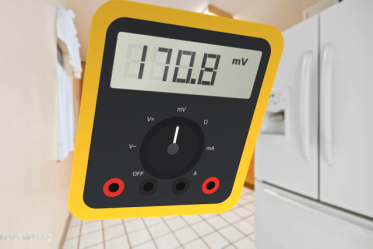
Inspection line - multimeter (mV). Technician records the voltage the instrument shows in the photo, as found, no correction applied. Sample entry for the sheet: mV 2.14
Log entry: mV 170.8
